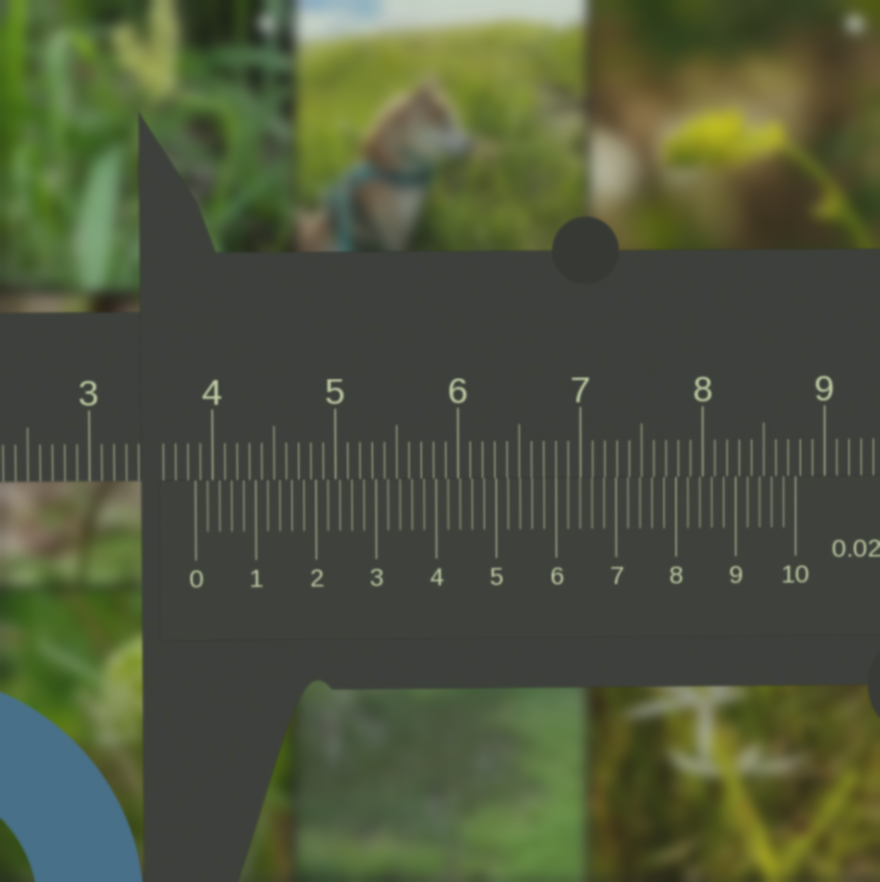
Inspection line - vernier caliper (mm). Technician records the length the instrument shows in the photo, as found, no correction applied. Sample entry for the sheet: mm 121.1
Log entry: mm 38.6
